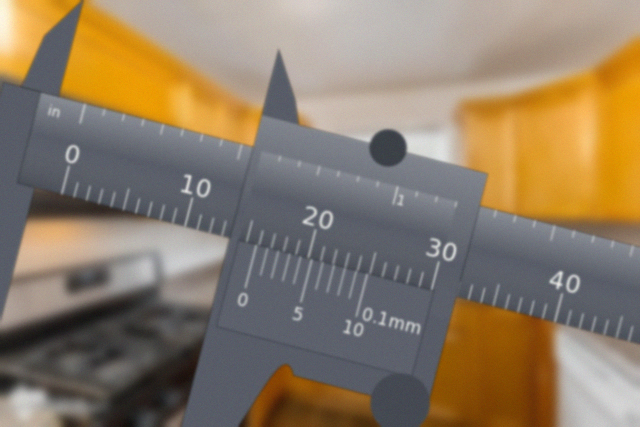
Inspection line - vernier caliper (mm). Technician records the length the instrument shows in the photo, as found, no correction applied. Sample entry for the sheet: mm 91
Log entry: mm 15.8
